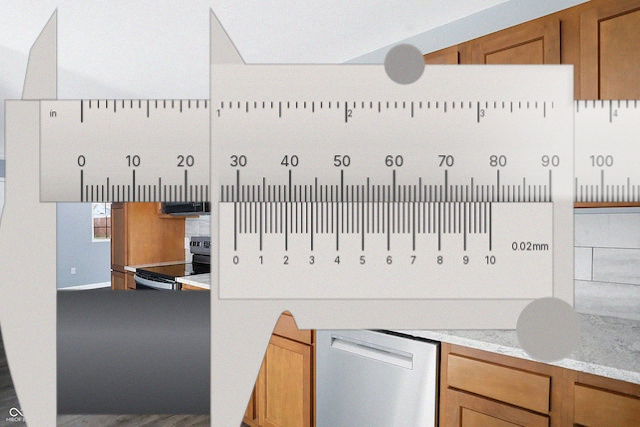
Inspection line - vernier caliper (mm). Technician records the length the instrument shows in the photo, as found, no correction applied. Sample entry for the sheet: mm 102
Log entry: mm 29.5
